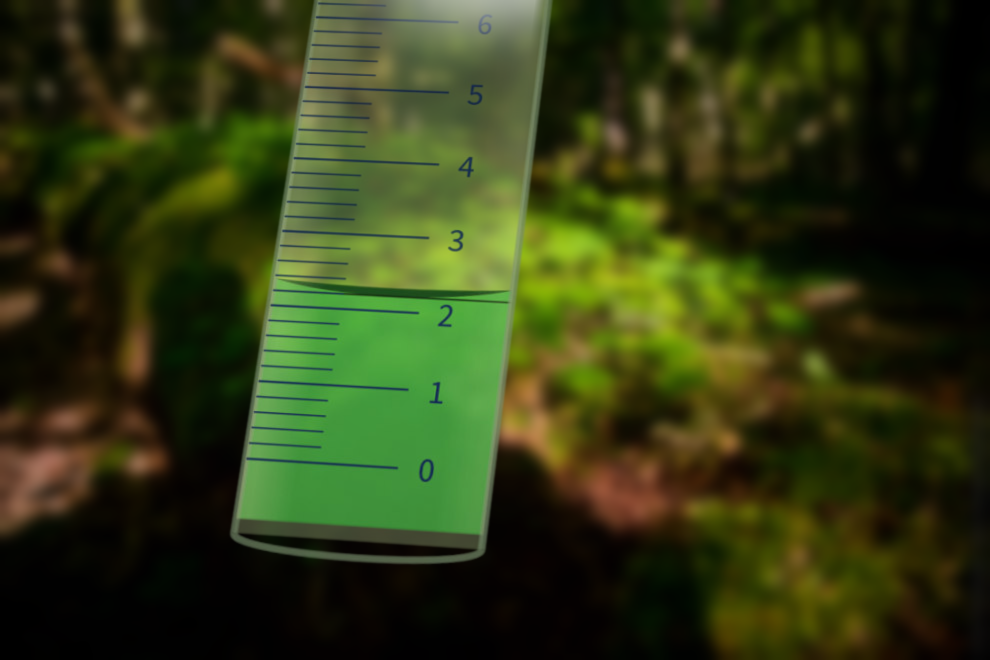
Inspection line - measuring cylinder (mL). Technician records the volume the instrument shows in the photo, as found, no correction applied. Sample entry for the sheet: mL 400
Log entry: mL 2.2
